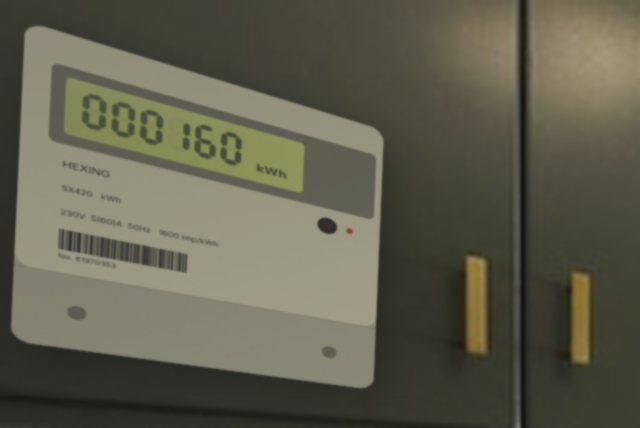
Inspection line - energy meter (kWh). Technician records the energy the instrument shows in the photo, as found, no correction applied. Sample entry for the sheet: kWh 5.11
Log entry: kWh 160
